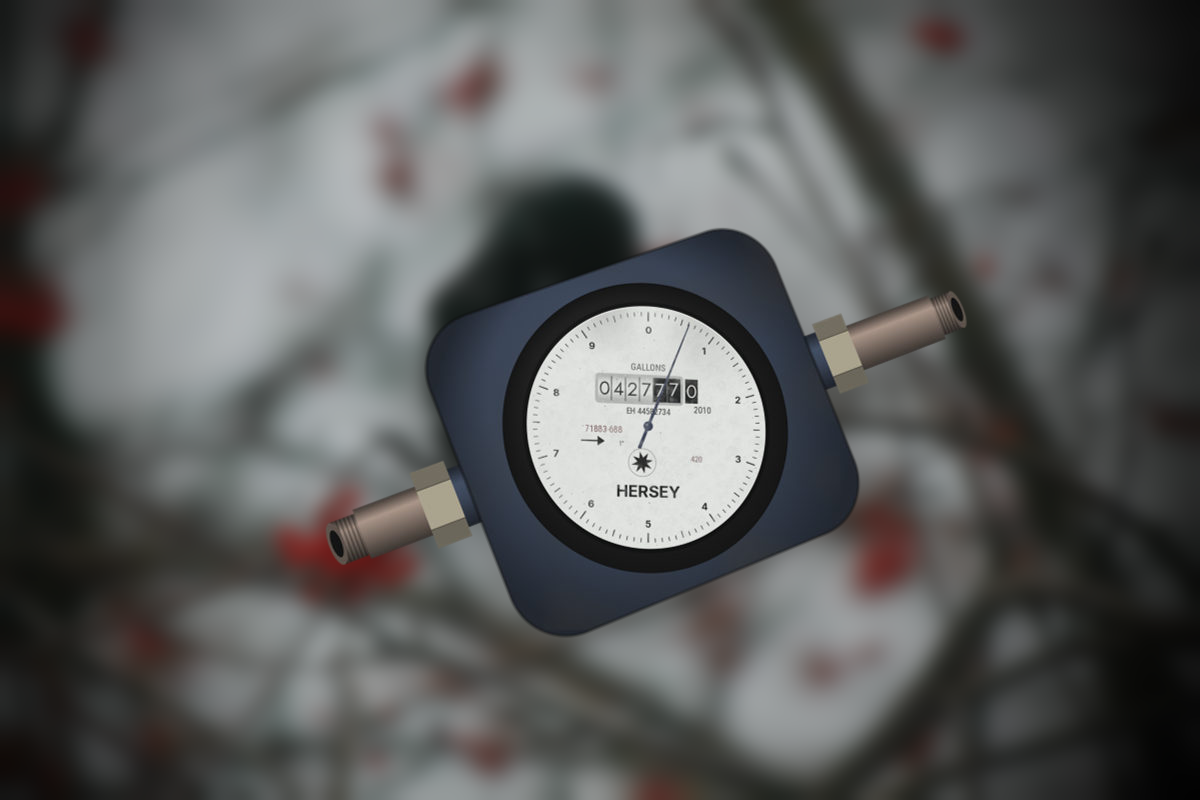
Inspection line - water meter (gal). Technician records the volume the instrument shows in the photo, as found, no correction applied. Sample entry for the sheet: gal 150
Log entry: gal 427770.6
